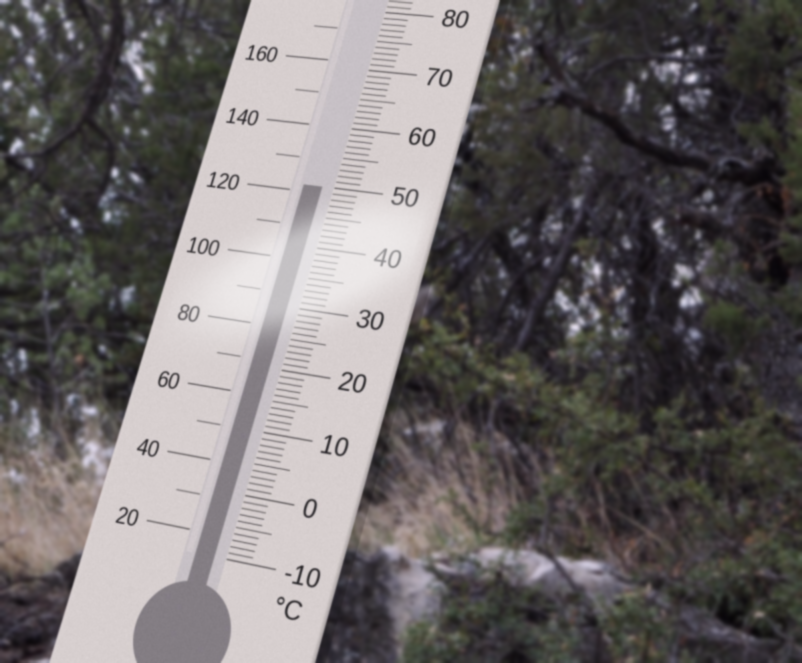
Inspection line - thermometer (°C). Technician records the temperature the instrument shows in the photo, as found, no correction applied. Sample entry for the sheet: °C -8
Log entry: °C 50
